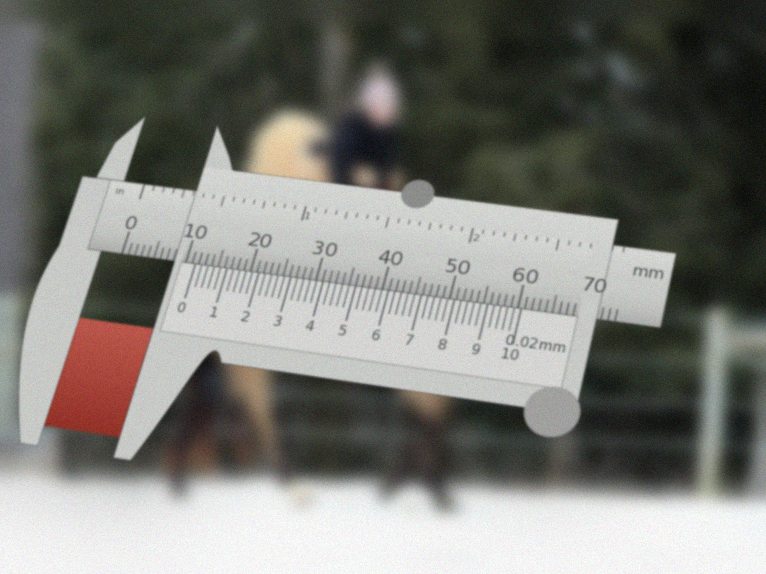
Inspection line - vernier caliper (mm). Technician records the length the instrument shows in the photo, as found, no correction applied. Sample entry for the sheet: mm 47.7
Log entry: mm 11.5
